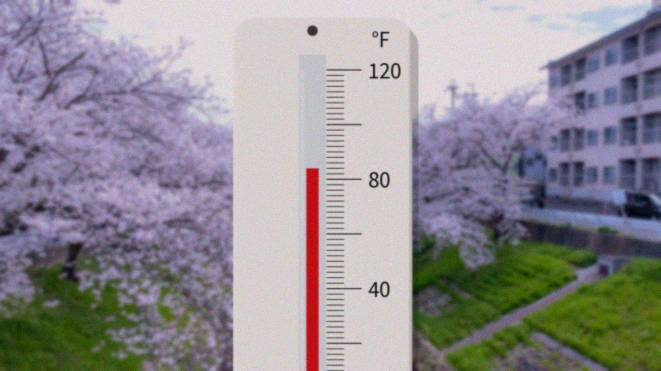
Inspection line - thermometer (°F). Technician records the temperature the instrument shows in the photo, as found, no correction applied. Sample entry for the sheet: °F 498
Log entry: °F 84
